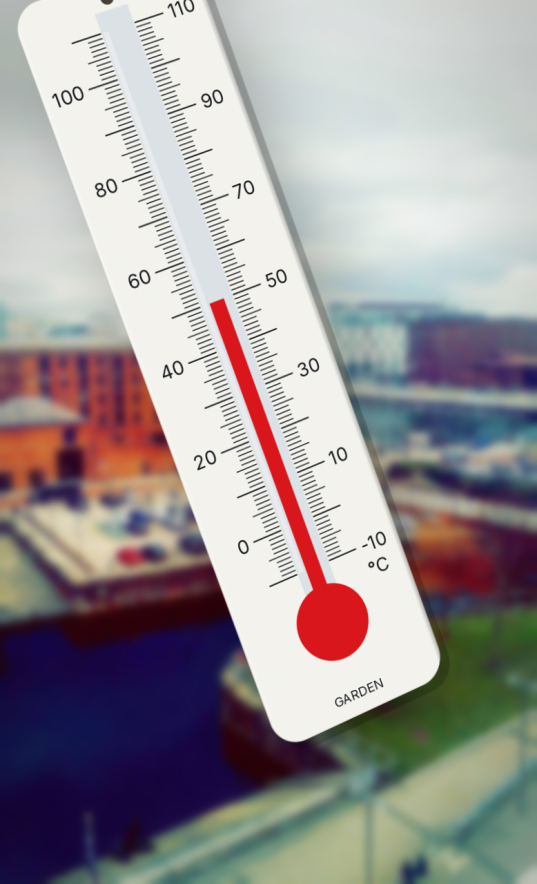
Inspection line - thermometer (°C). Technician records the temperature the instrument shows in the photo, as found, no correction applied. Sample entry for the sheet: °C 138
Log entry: °C 50
